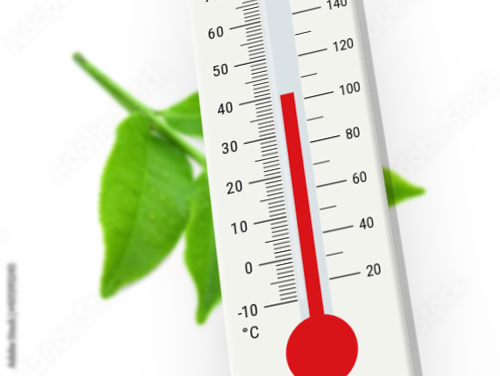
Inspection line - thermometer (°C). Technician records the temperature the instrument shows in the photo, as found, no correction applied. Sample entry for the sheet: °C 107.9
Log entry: °C 40
